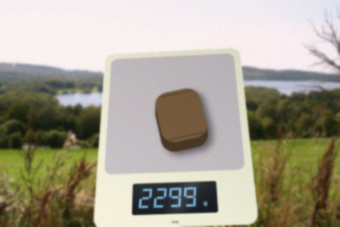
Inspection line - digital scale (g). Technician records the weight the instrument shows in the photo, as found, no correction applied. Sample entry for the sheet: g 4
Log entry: g 2299
